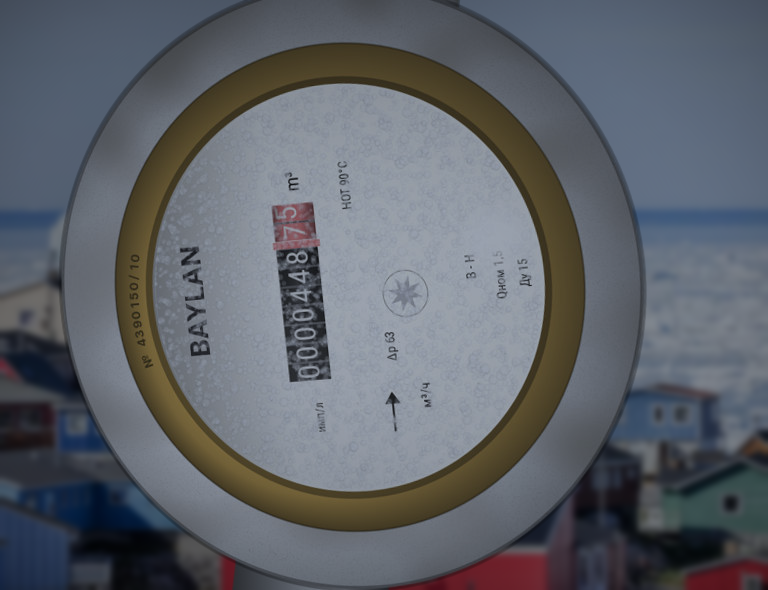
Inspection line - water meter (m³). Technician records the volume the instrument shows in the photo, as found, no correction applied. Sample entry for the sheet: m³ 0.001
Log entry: m³ 448.75
